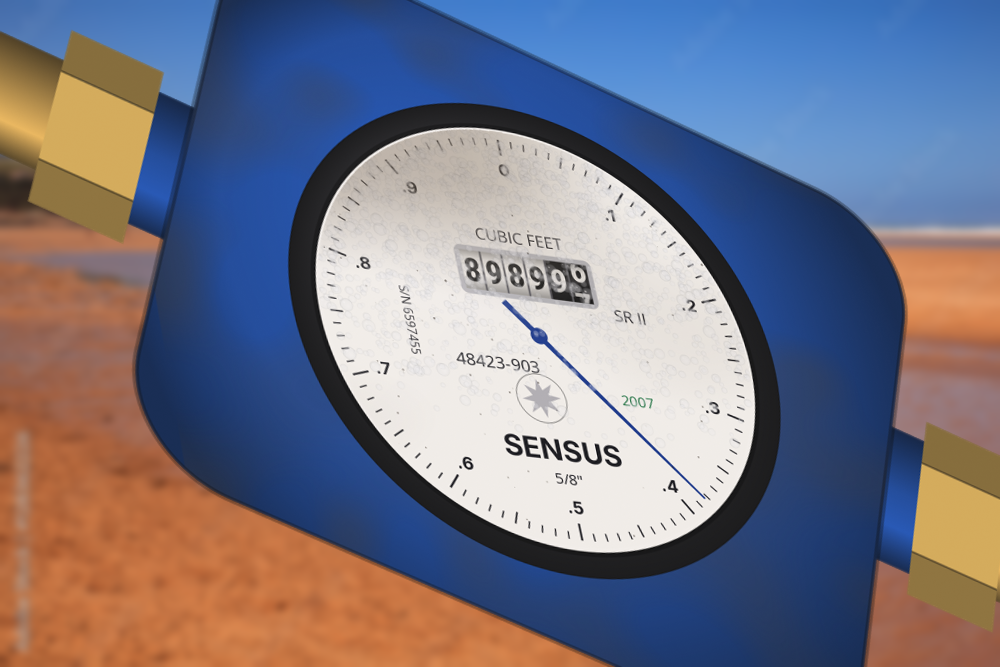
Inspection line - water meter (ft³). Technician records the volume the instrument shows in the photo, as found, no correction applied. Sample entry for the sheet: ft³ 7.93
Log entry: ft³ 898996.38
